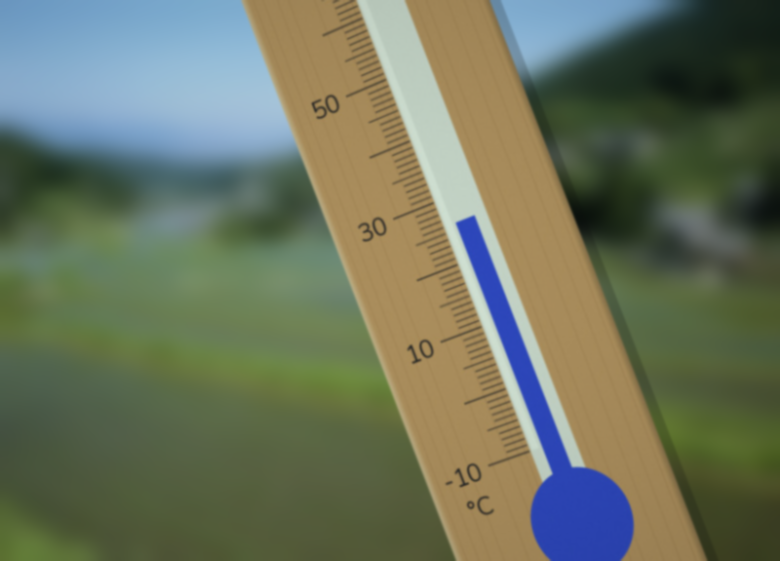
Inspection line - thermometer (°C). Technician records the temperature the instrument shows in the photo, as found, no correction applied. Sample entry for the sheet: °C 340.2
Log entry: °C 26
